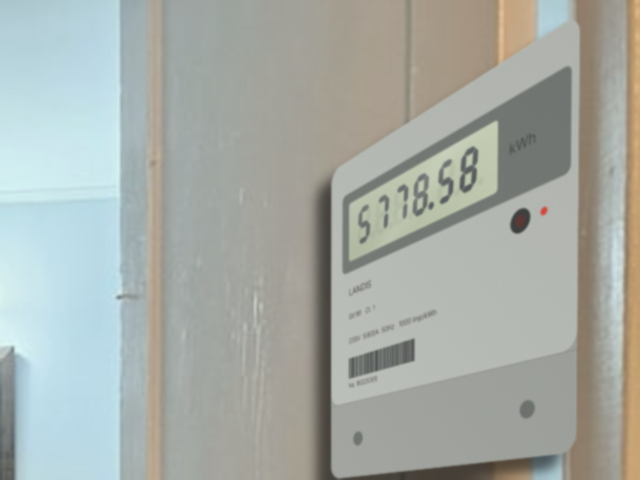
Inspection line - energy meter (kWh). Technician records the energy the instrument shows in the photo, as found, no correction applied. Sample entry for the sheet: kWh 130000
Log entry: kWh 5778.58
